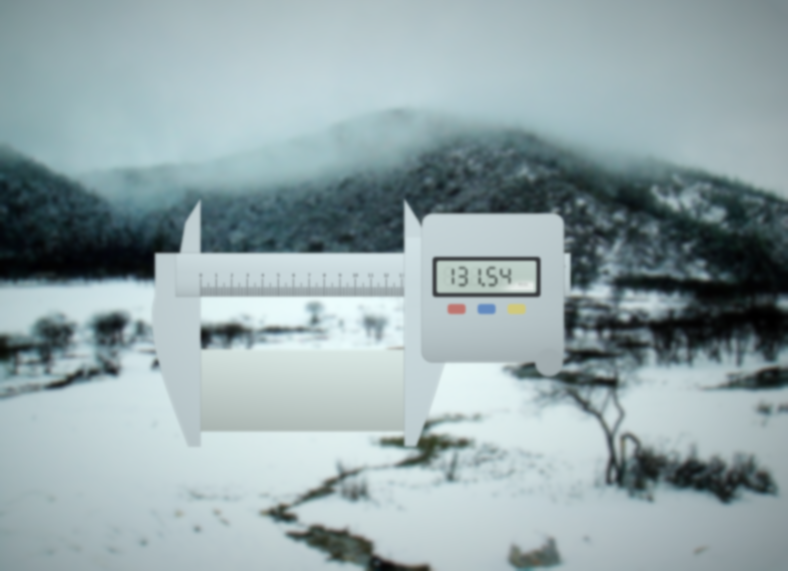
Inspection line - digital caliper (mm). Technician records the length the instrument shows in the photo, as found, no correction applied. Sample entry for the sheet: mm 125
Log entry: mm 131.54
